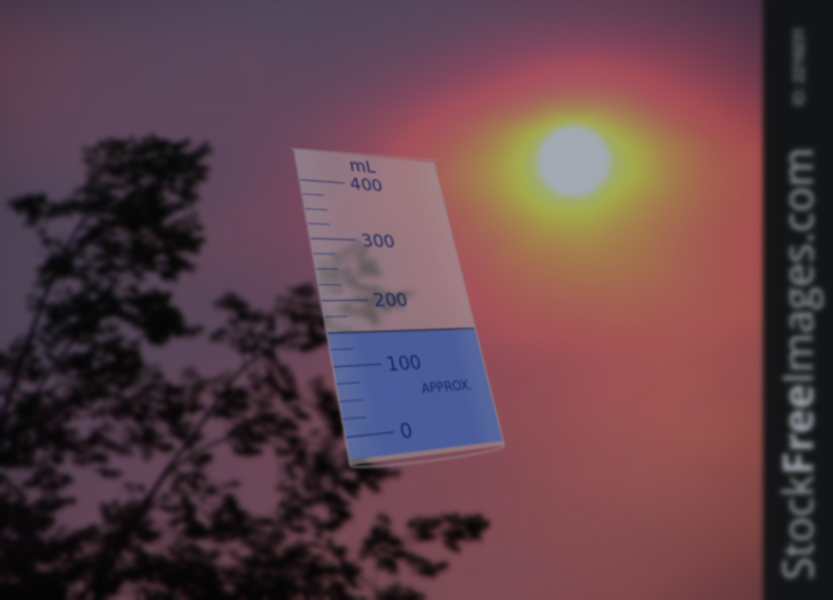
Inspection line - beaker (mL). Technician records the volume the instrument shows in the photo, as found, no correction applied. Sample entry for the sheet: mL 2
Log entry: mL 150
